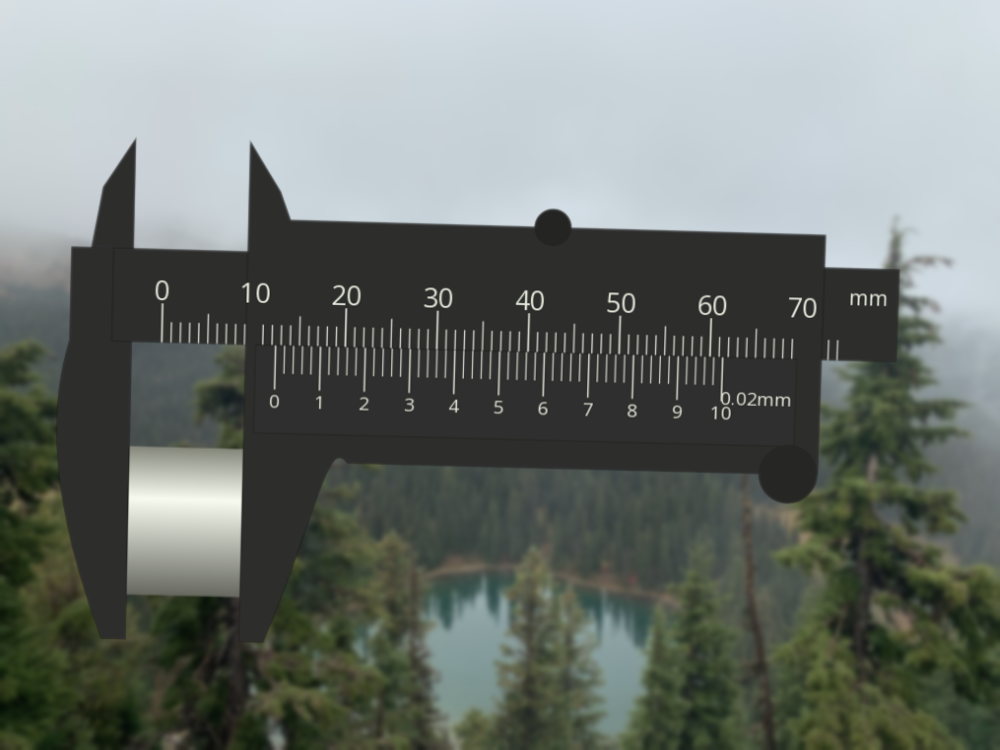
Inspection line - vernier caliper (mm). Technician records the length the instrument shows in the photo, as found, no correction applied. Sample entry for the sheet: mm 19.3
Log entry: mm 12.4
